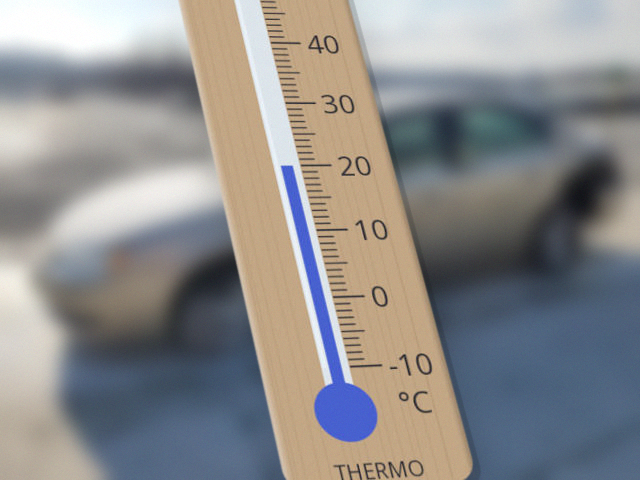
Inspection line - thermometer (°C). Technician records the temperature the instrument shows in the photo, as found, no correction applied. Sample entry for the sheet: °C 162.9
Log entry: °C 20
